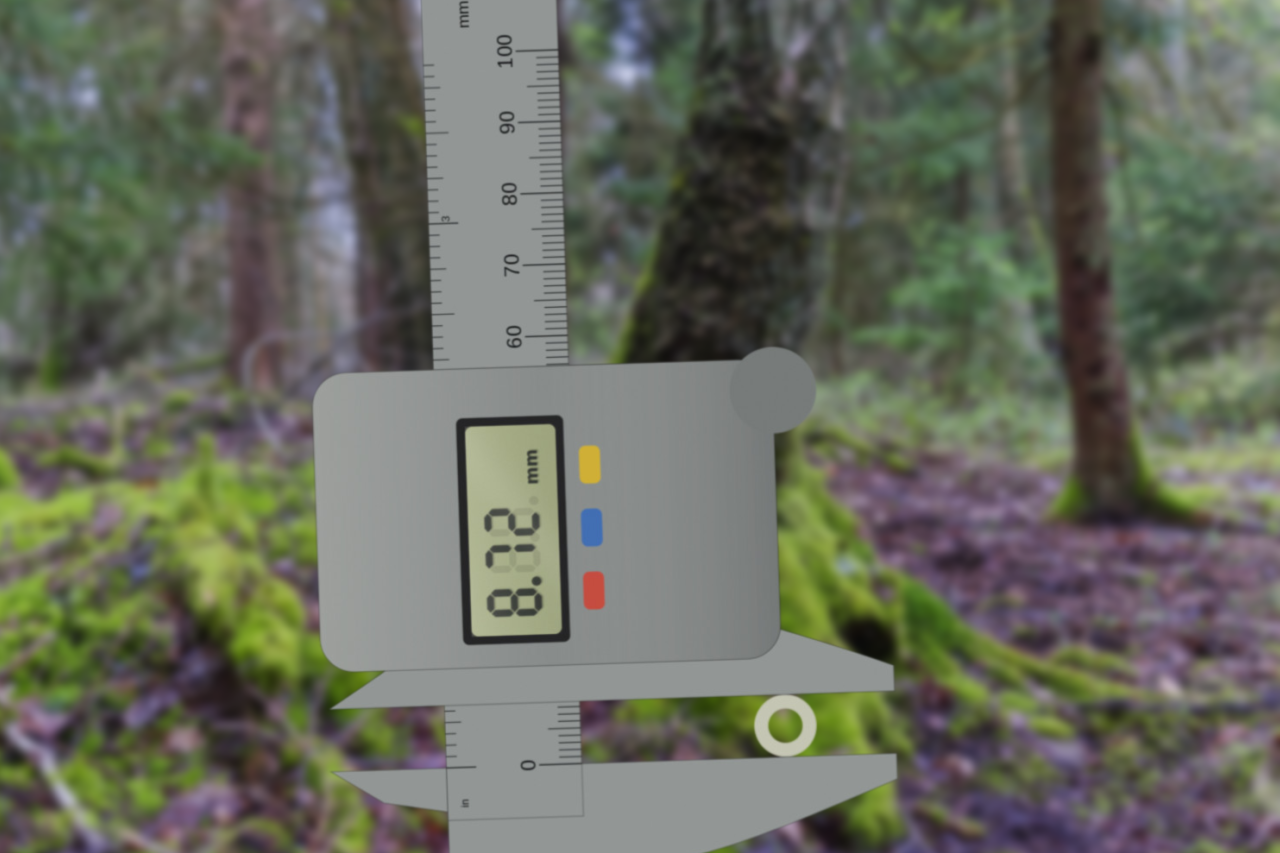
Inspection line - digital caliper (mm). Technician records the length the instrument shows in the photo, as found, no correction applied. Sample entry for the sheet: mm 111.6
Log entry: mm 8.72
